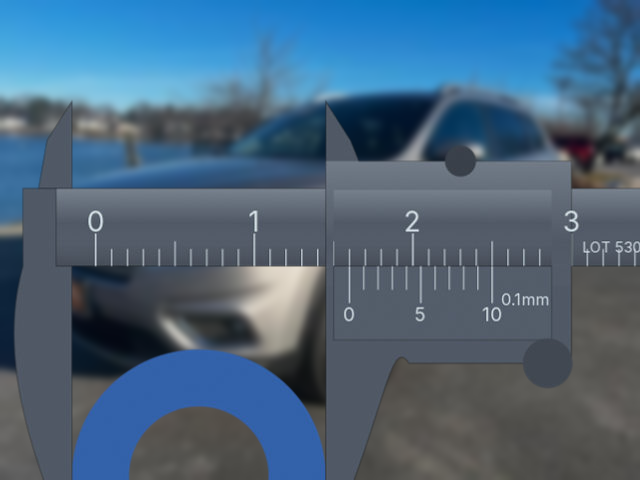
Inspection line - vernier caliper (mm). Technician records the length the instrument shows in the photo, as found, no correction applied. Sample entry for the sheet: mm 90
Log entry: mm 16.0
